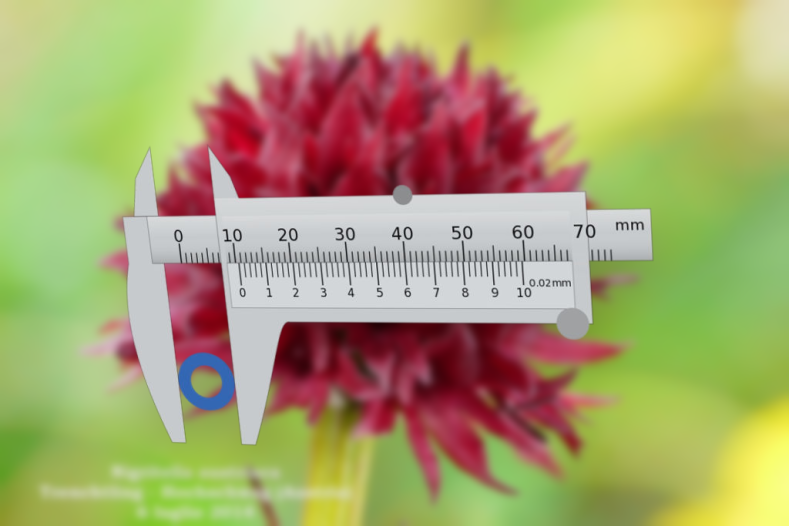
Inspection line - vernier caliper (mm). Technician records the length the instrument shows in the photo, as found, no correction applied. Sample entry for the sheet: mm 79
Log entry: mm 10.6
